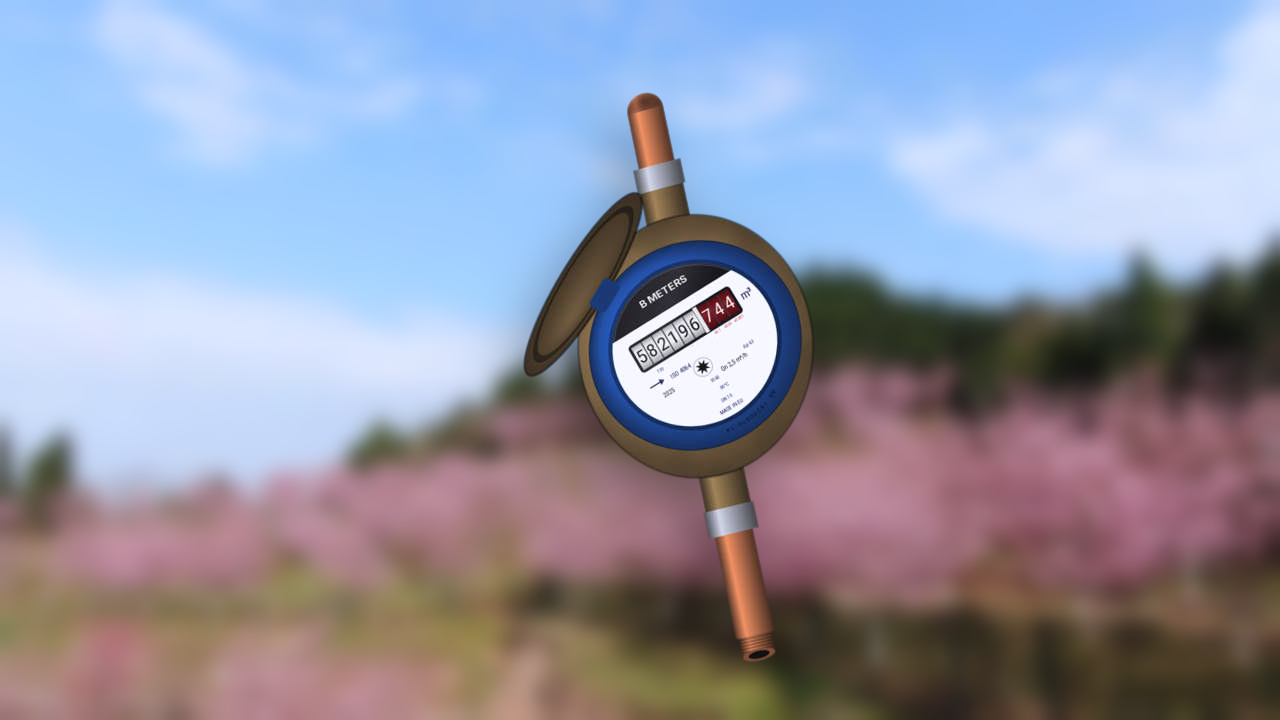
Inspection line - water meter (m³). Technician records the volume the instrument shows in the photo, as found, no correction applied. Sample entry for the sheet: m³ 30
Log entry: m³ 582196.744
